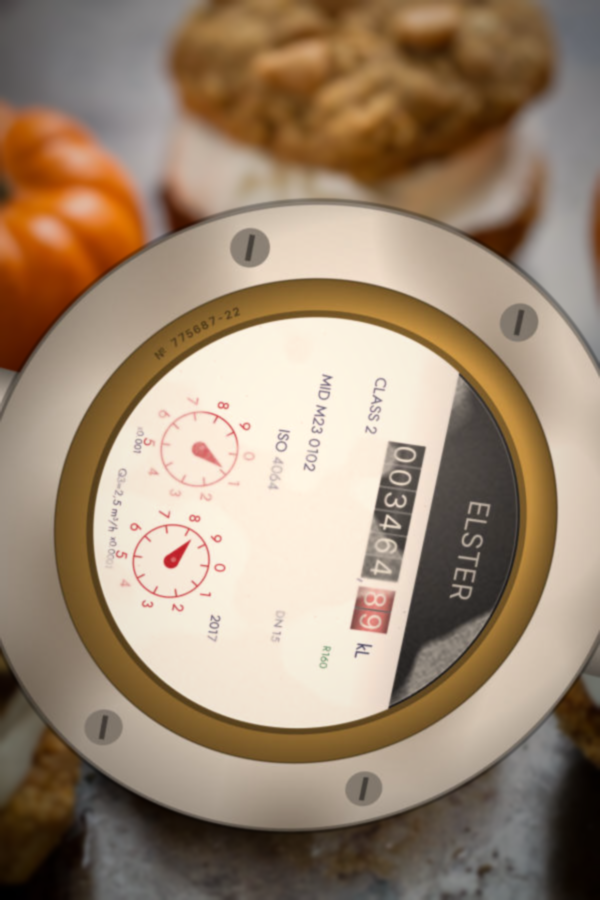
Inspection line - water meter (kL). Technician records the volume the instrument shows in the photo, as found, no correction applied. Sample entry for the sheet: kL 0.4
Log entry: kL 3464.8908
